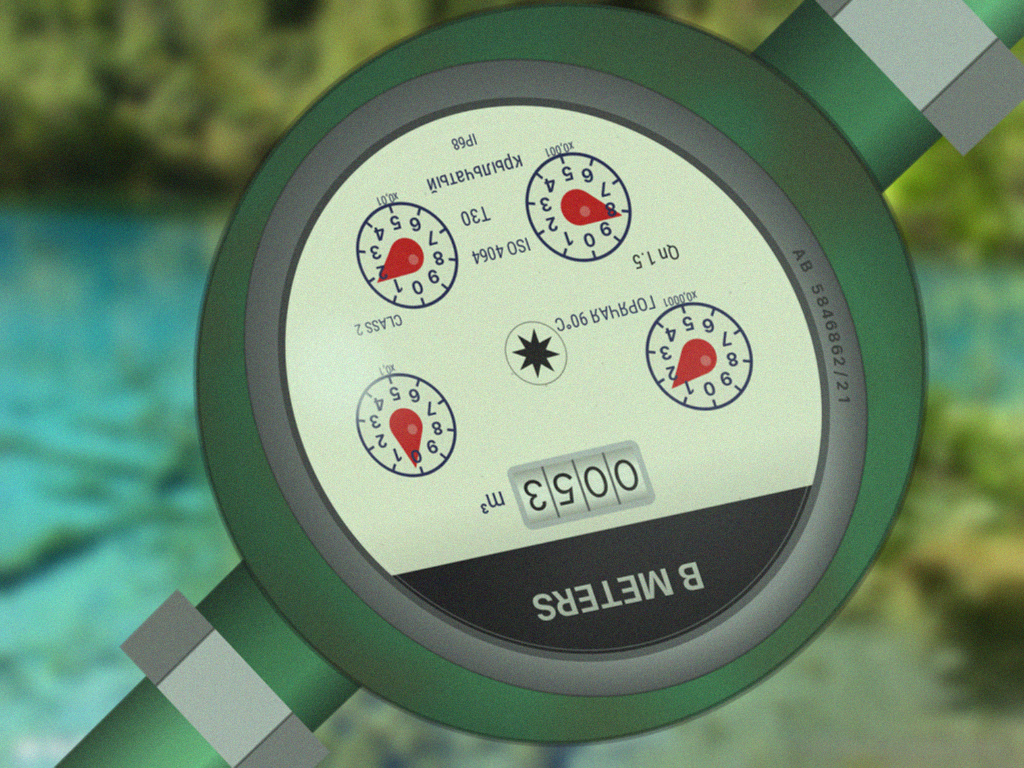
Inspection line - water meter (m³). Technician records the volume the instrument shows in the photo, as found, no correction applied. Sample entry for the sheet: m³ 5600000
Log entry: m³ 53.0181
